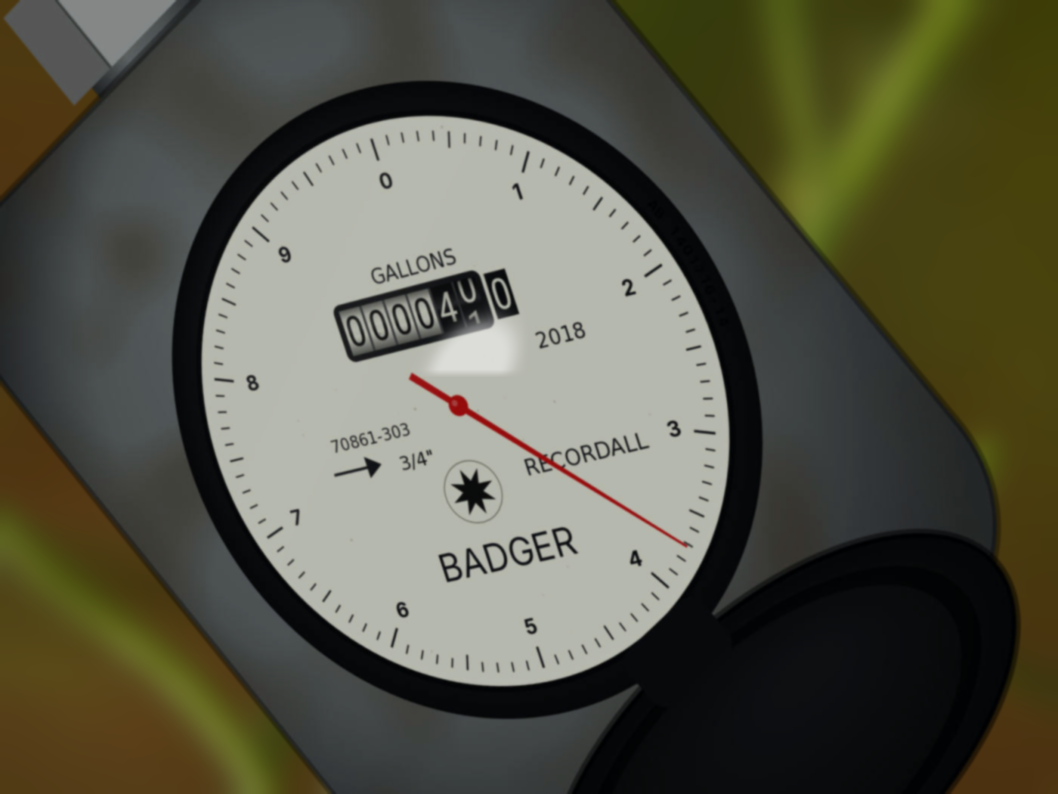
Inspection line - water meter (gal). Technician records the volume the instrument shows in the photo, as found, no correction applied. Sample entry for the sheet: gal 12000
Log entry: gal 403.7
